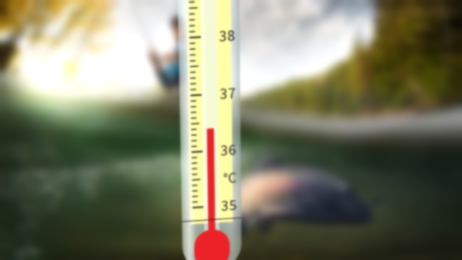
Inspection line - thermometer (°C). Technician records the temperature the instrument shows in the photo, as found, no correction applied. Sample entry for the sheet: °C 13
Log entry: °C 36.4
